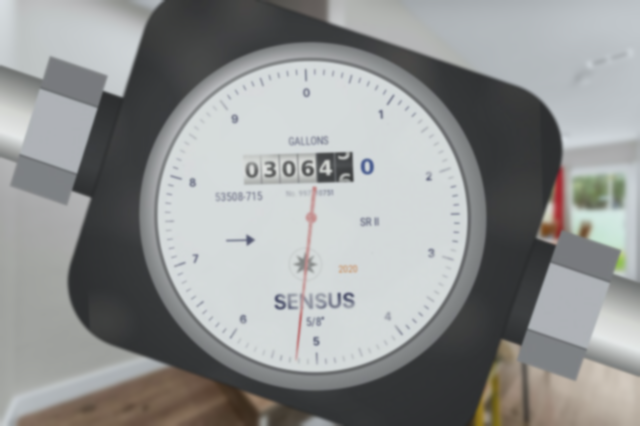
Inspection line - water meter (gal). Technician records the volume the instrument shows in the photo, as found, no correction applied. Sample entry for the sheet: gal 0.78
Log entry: gal 306455.2
